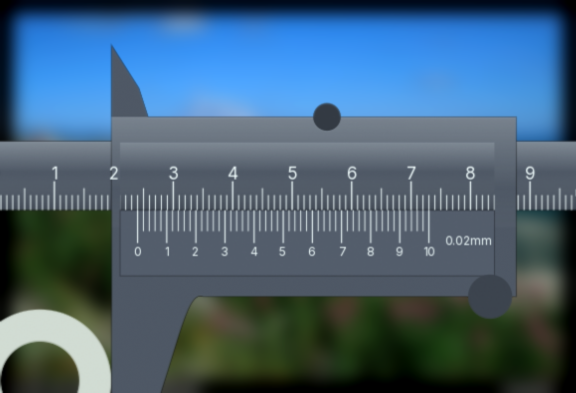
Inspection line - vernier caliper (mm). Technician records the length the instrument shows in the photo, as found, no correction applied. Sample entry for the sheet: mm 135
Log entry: mm 24.0
